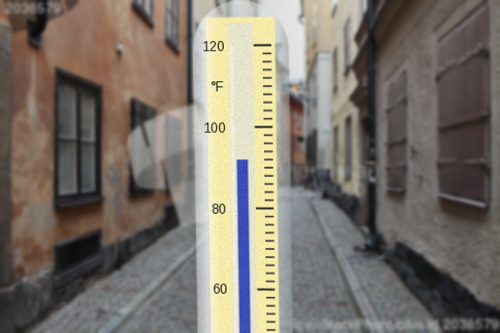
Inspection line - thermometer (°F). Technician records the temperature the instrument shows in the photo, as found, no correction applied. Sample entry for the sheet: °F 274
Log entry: °F 92
